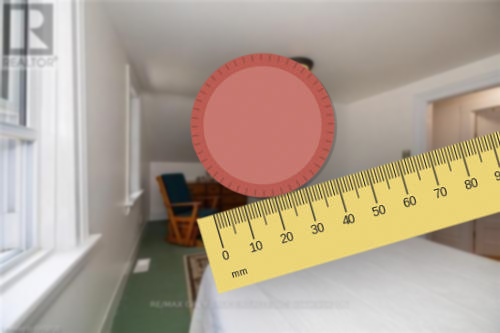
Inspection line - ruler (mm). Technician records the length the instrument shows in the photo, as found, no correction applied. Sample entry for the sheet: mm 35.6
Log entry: mm 45
